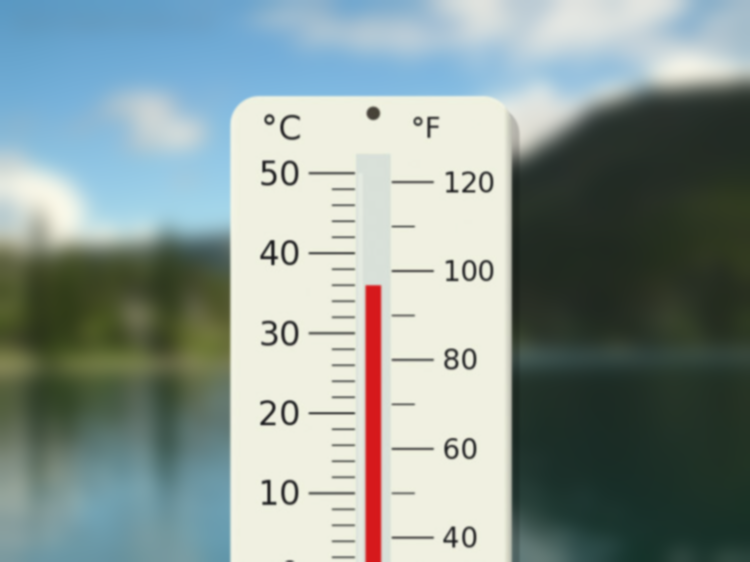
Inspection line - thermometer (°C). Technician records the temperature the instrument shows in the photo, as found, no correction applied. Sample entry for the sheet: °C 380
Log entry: °C 36
